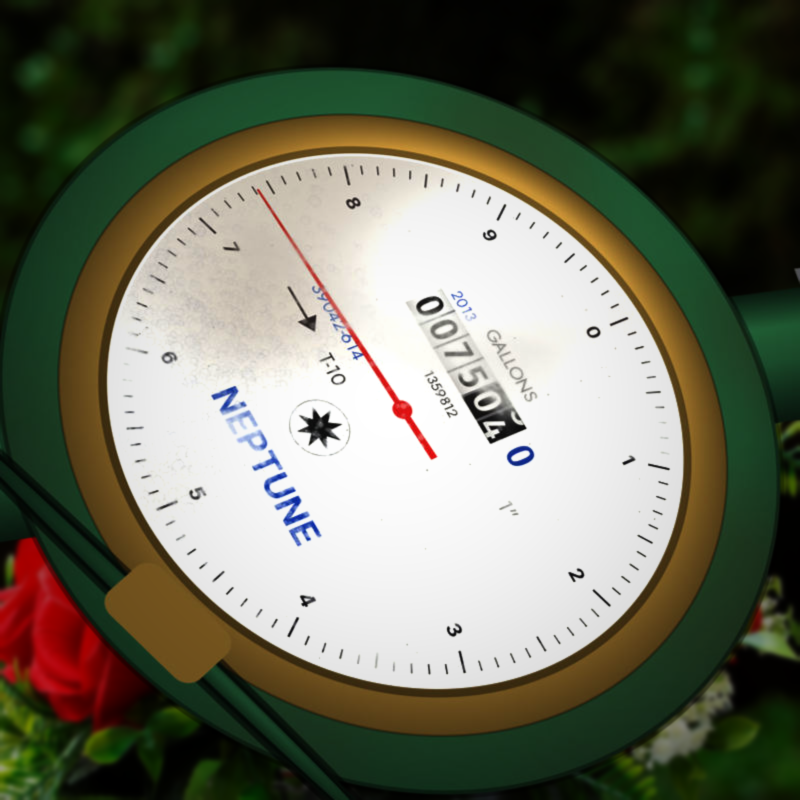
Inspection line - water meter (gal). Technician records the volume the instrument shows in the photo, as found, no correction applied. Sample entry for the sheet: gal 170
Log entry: gal 75037.4
